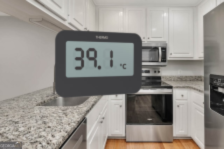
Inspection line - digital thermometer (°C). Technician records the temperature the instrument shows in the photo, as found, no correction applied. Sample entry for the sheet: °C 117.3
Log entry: °C 39.1
